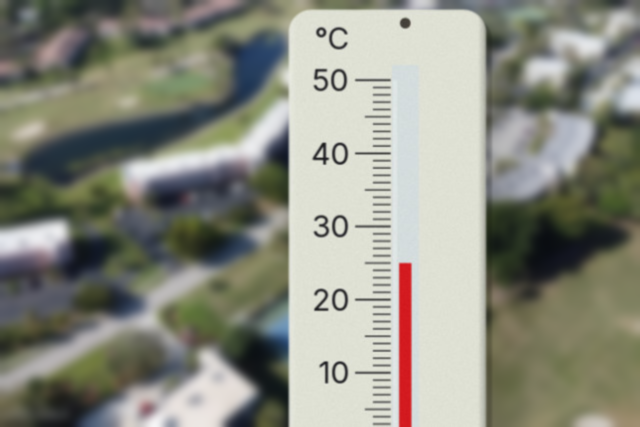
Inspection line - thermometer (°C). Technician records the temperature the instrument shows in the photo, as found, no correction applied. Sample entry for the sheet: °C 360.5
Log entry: °C 25
